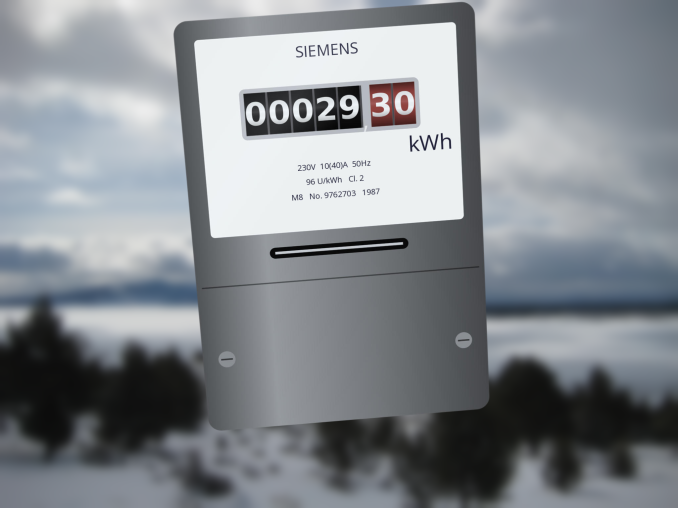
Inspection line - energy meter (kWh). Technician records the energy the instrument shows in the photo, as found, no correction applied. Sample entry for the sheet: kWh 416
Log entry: kWh 29.30
